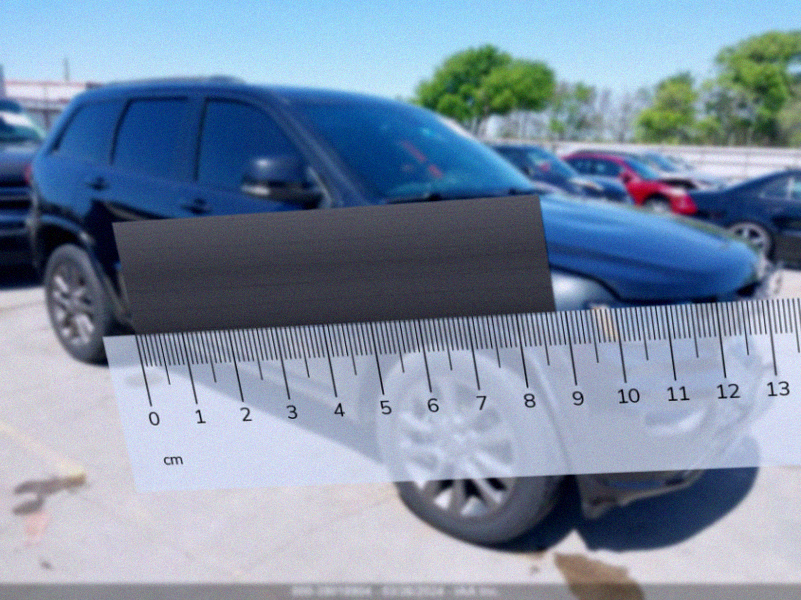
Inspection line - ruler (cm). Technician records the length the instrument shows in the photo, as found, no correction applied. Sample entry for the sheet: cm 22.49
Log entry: cm 8.8
